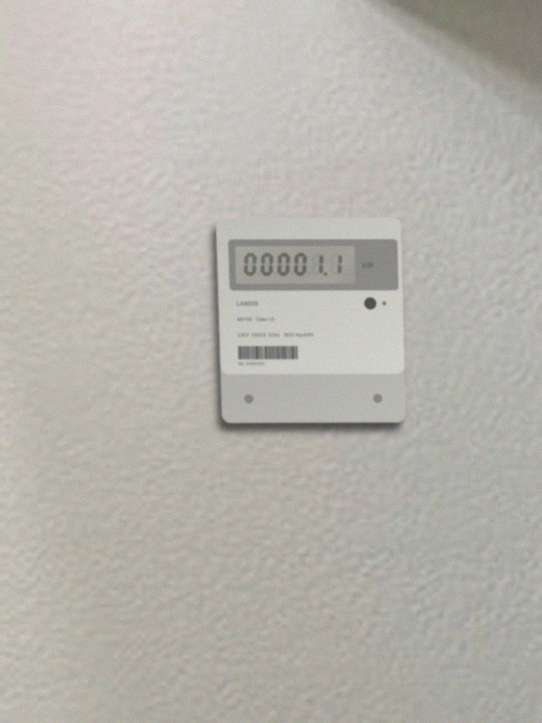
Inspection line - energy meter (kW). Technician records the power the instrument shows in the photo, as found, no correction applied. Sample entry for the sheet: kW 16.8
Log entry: kW 1.1
